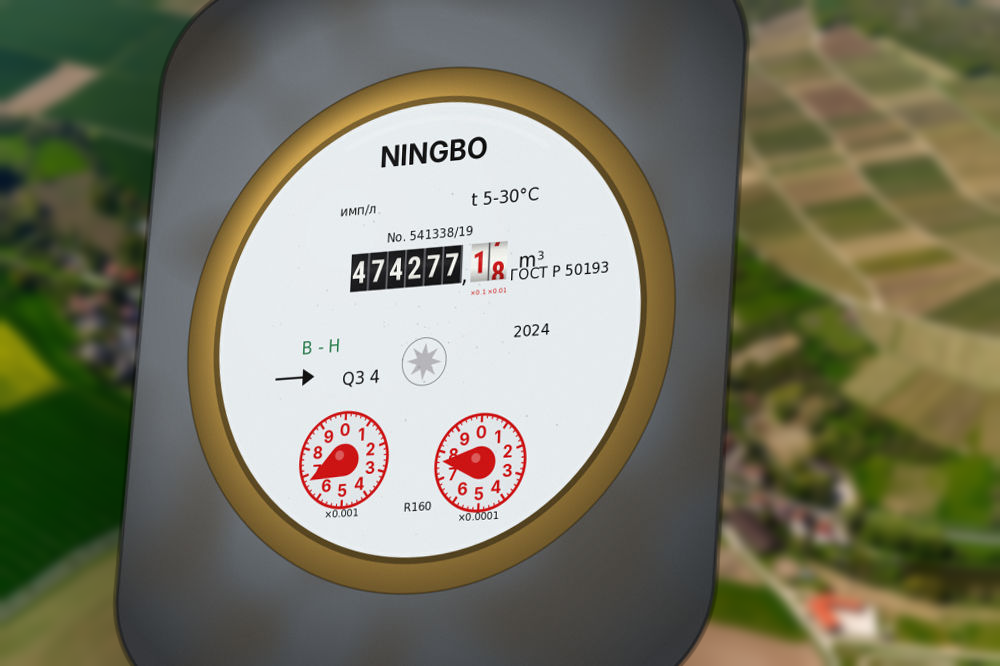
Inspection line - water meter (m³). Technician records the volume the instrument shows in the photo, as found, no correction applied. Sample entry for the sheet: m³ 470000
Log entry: m³ 474277.1767
